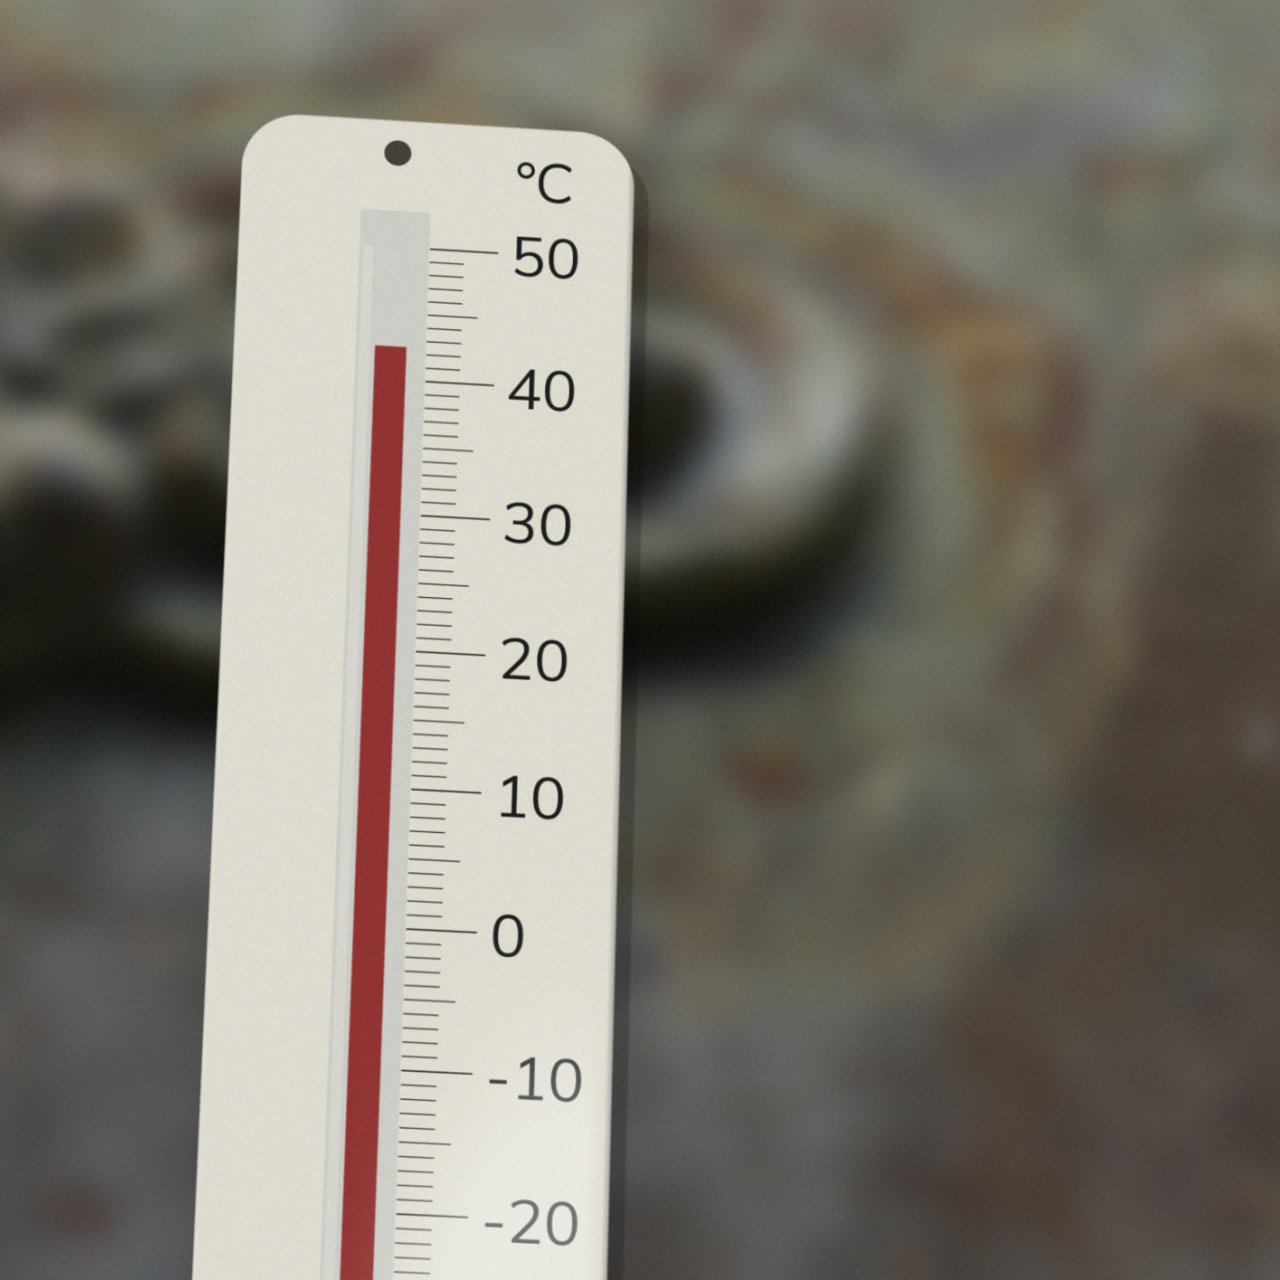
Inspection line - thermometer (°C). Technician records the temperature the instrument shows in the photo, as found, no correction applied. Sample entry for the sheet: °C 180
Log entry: °C 42.5
